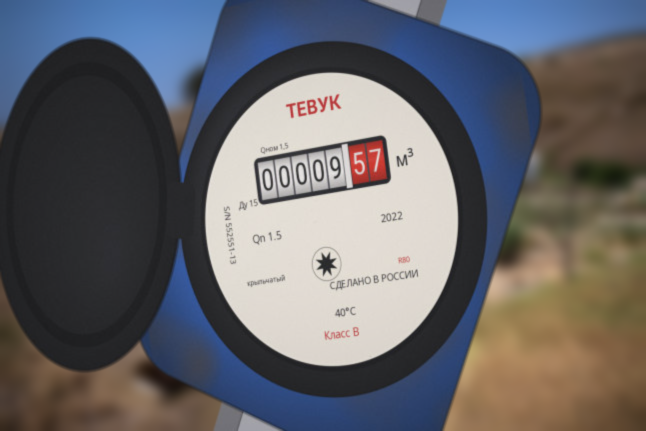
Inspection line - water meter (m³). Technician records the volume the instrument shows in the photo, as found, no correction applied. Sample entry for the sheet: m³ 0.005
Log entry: m³ 9.57
